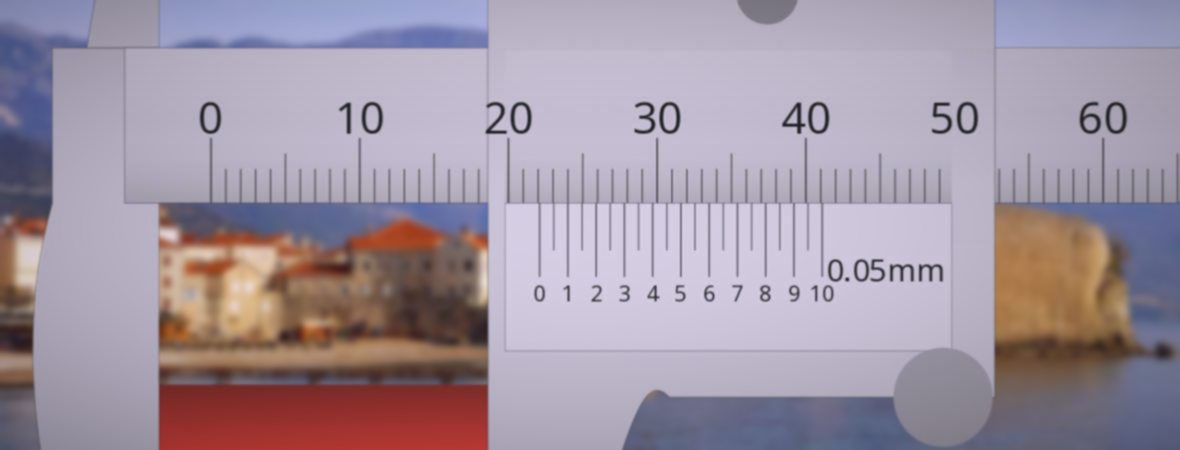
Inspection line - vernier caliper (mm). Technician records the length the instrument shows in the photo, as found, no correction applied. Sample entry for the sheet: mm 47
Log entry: mm 22.1
